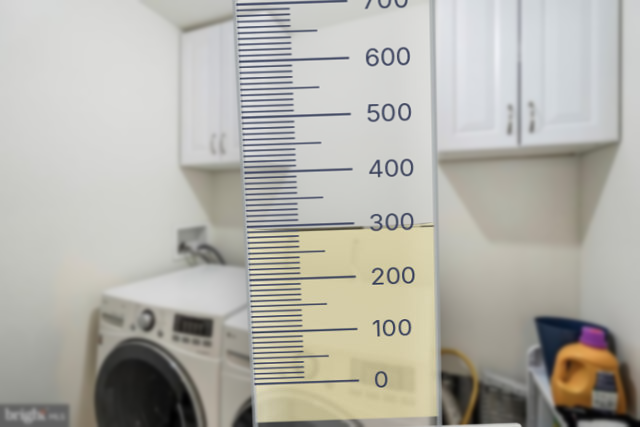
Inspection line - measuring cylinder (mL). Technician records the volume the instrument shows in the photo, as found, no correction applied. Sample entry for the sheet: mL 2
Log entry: mL 290
